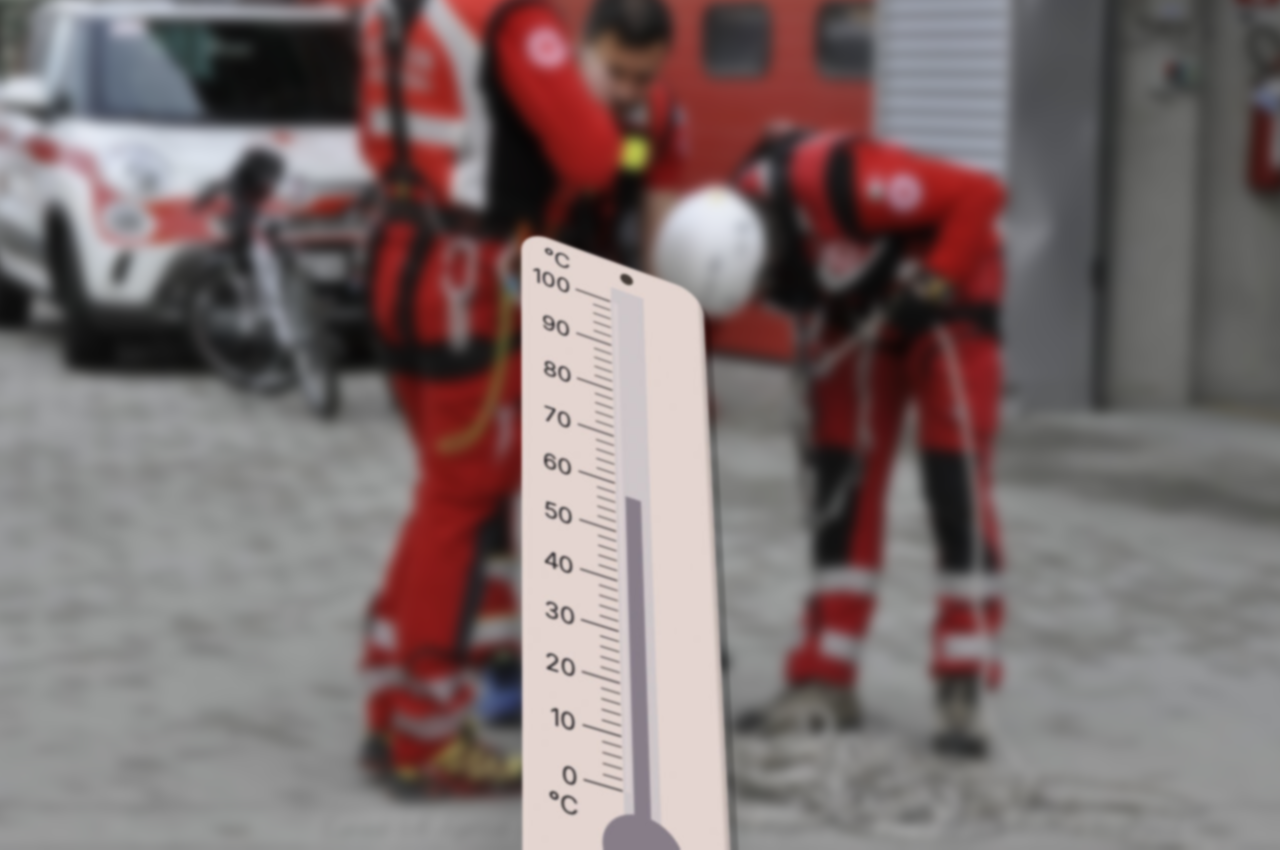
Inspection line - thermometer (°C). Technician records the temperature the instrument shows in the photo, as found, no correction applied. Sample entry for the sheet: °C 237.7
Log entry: °C 58
